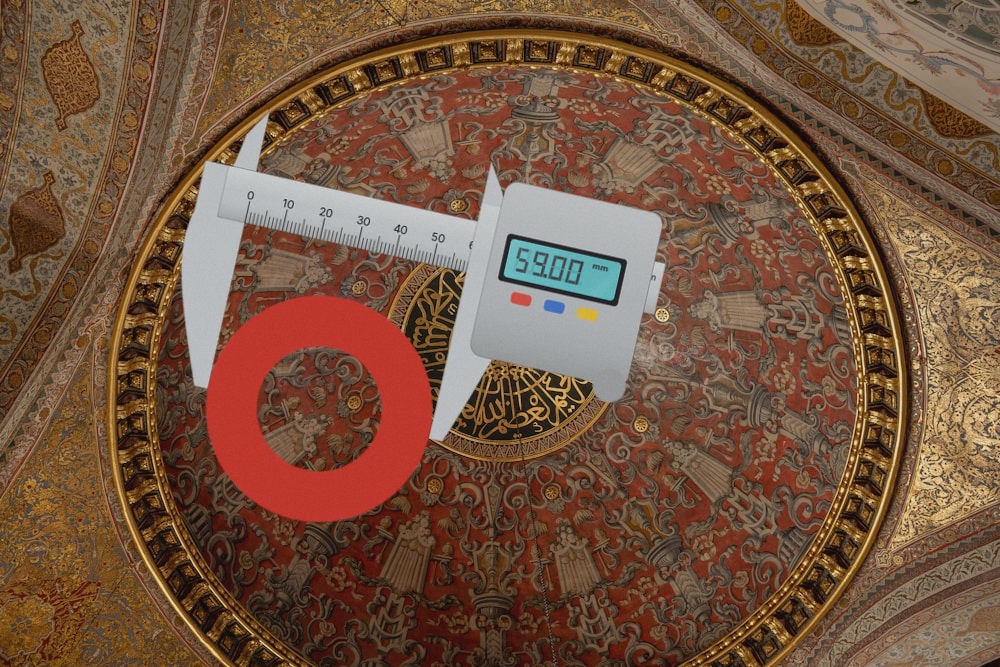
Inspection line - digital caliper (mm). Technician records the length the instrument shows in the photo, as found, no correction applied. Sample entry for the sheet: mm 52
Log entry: mm 59.00
